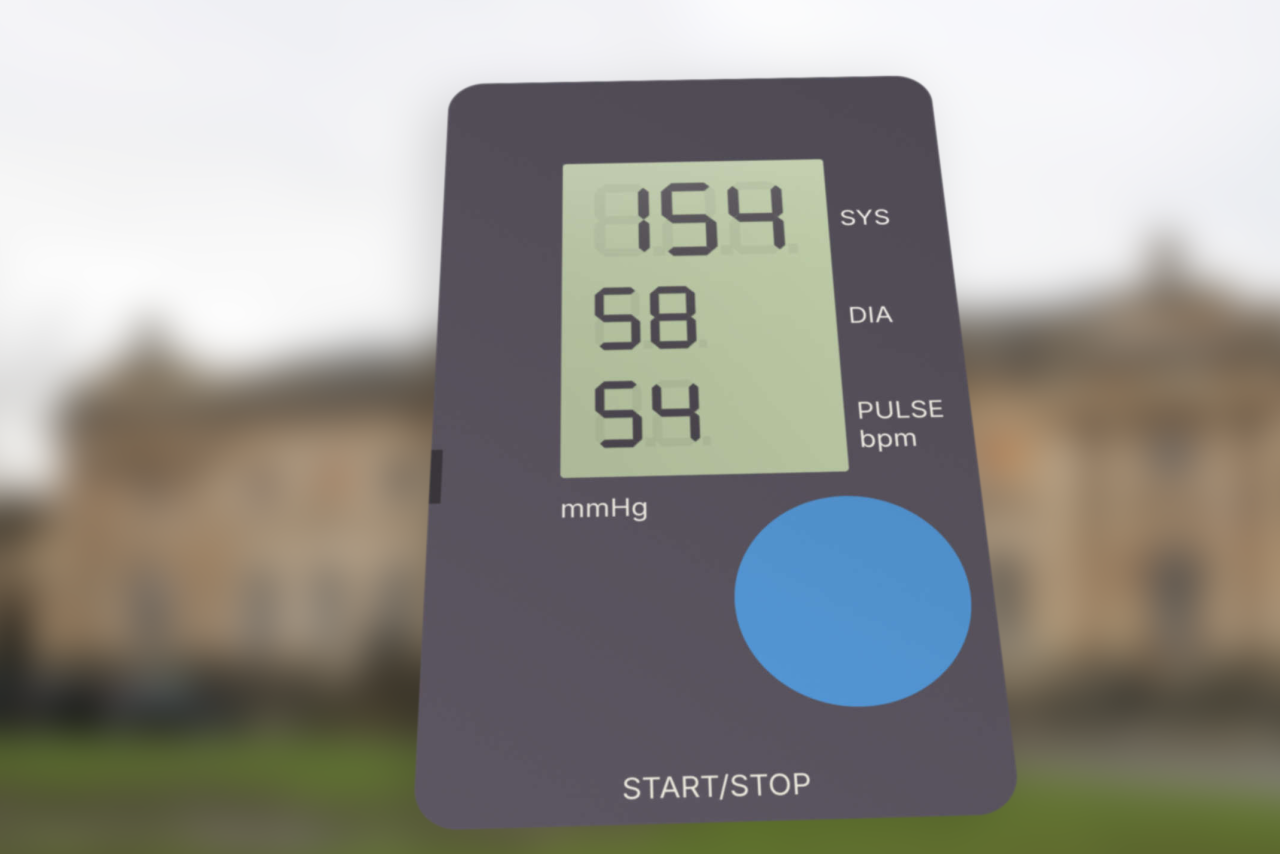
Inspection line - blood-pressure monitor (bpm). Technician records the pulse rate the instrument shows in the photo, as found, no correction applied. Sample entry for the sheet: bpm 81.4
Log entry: bpm 54
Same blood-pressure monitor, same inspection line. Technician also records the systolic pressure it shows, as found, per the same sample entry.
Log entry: mmHg 154
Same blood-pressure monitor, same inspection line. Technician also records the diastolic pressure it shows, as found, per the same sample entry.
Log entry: mmHg 58
